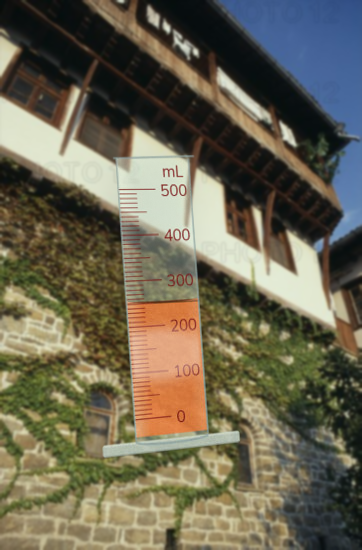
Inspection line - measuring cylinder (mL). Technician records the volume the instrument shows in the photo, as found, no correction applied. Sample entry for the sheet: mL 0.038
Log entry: mL 250
